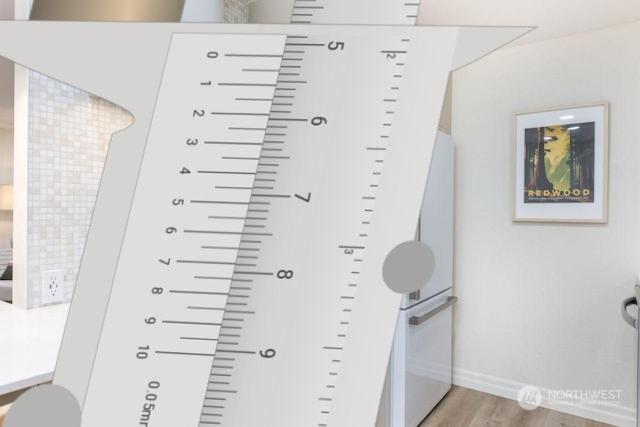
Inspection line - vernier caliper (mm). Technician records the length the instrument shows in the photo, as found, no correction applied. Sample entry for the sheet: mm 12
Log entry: mm 51.6
